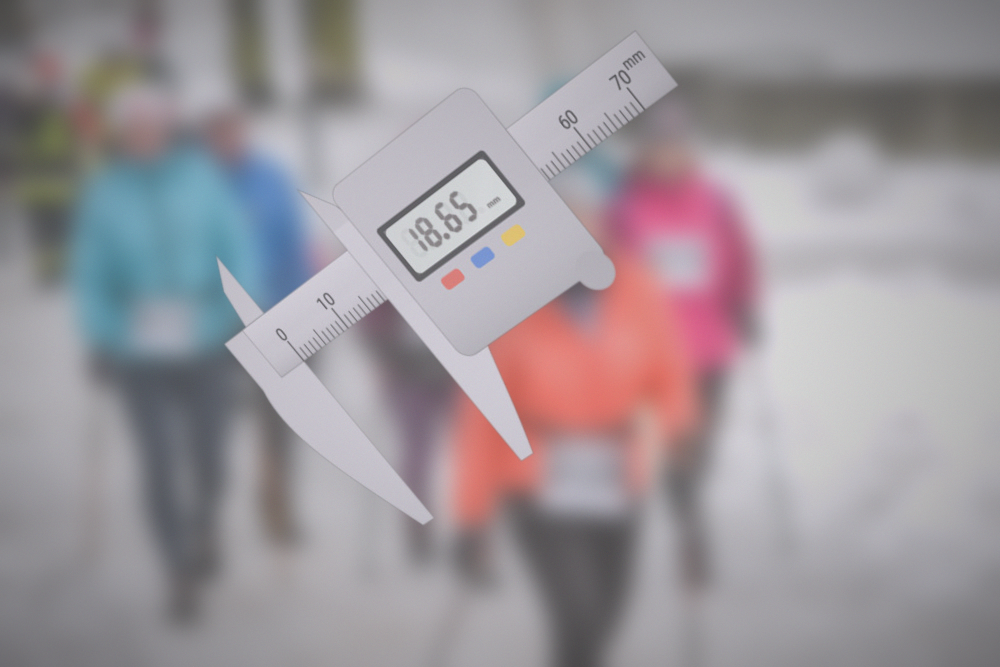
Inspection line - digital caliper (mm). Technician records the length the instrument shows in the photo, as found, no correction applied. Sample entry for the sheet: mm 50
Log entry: mm 18.65
